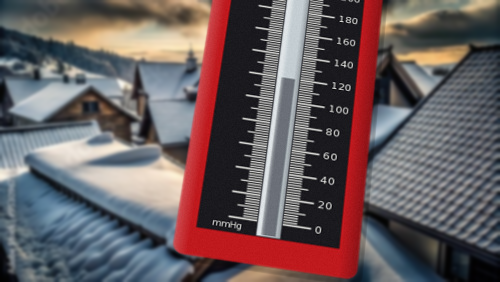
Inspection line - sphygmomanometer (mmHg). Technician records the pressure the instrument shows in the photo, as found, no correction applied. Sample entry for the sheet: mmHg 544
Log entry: mmHg 120
